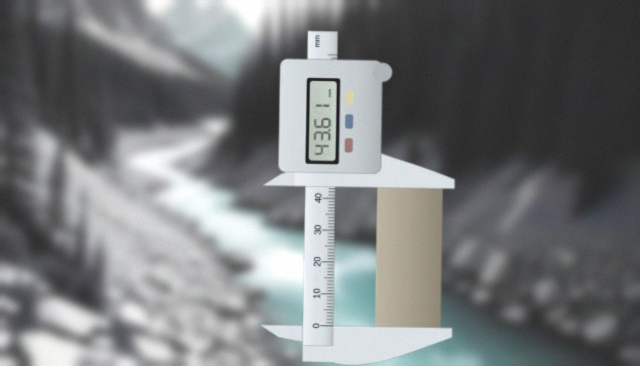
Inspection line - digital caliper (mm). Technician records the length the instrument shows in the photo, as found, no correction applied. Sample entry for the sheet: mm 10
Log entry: mm 43.61
